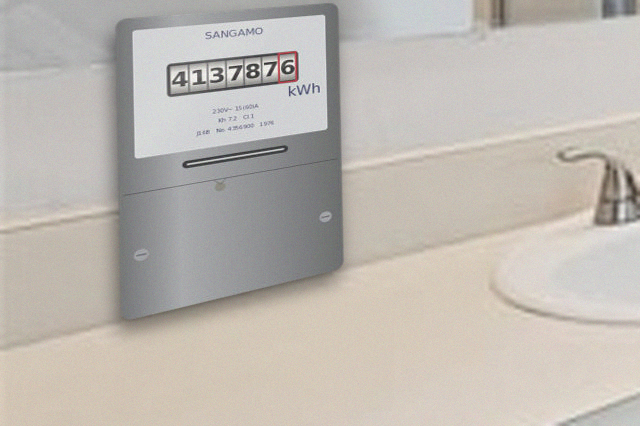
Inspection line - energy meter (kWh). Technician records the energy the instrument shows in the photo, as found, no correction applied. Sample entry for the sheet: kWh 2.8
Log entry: kWh 413787.6
